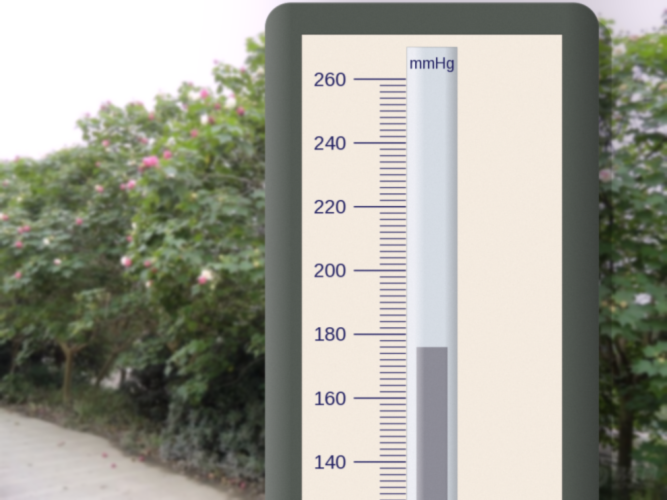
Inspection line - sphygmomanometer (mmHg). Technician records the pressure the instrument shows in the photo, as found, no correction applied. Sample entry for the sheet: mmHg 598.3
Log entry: mmHg 176
